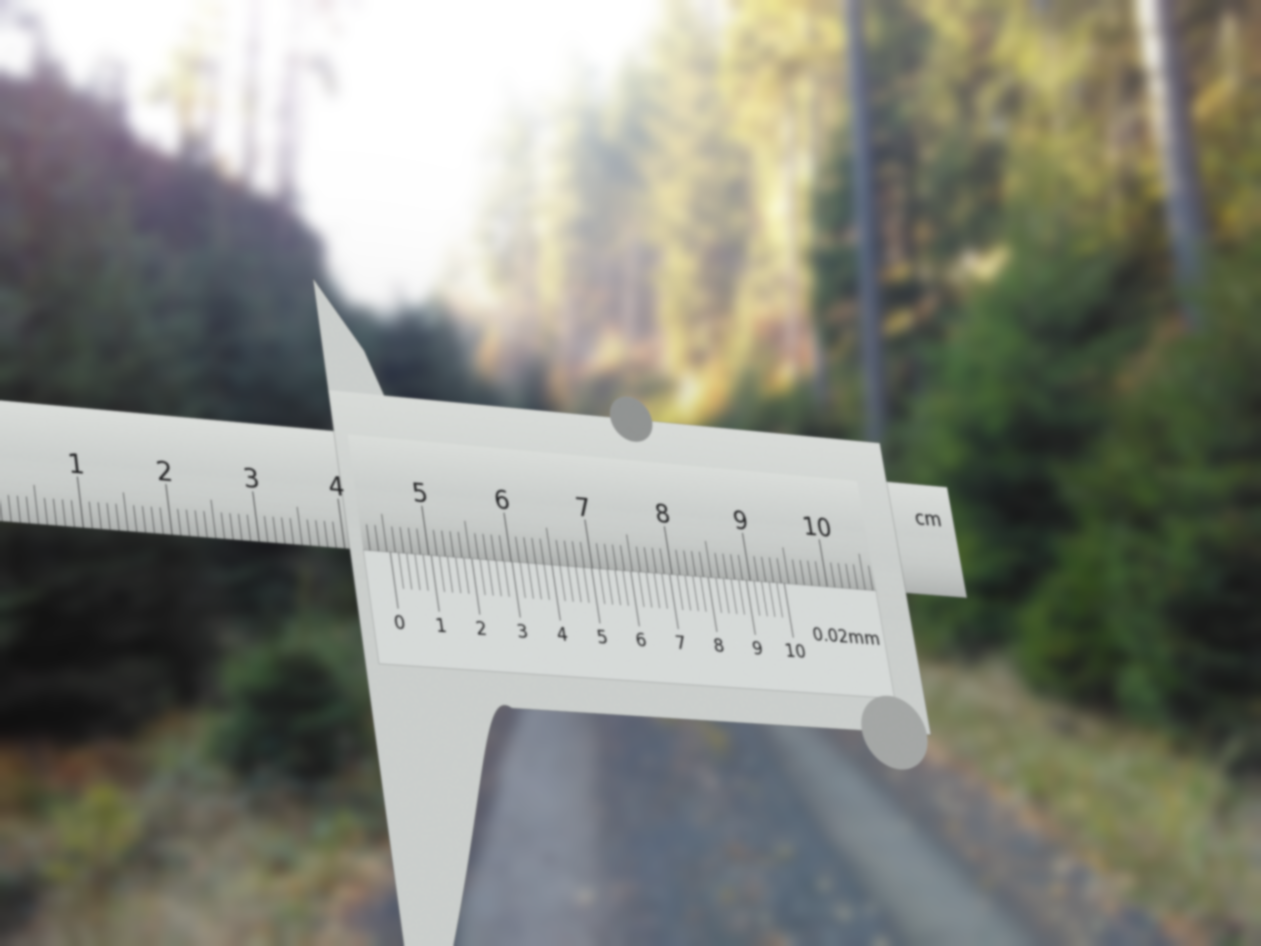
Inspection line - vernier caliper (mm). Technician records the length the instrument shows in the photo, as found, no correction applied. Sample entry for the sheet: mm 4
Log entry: mm 45.4
